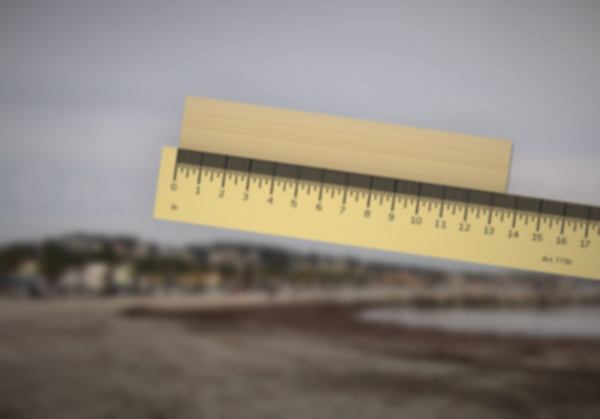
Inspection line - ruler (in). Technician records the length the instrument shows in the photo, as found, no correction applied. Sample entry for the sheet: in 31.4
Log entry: in 13.5
